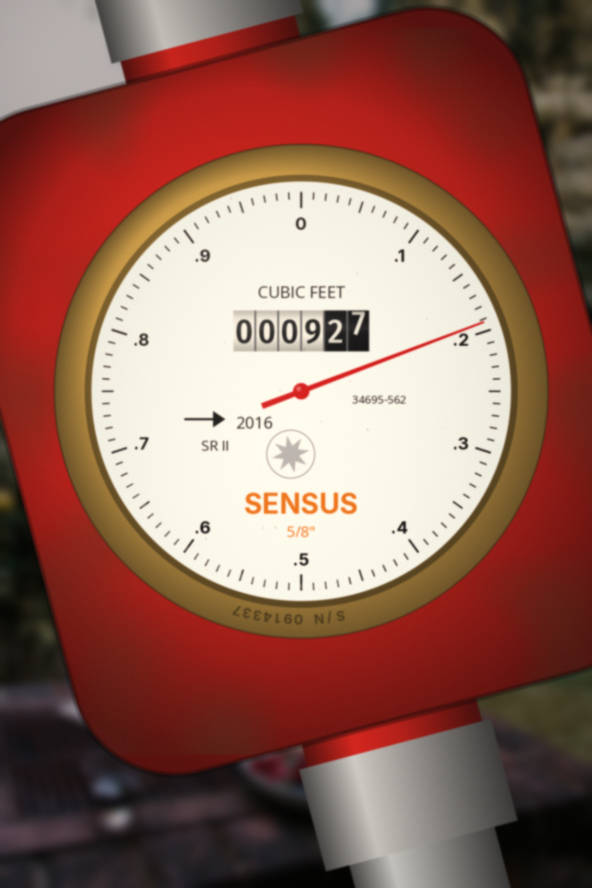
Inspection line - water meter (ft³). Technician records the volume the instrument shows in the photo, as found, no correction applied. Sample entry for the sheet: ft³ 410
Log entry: ft³ 927.19
